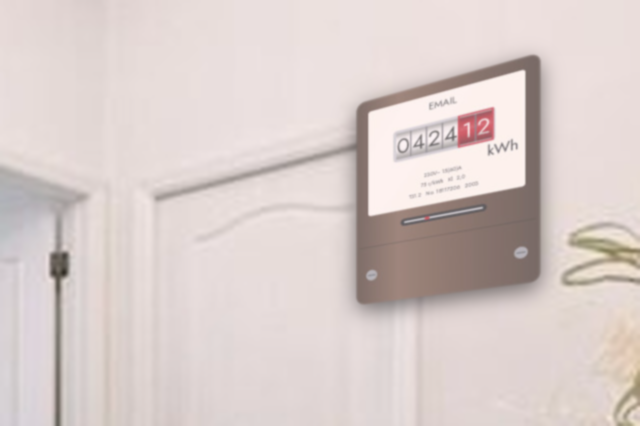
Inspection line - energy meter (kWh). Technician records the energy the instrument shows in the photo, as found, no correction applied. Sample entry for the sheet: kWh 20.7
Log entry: kWh 424.12
